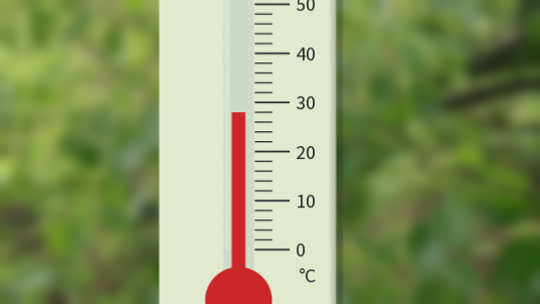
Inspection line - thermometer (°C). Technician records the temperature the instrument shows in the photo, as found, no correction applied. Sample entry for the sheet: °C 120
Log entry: °C 28
